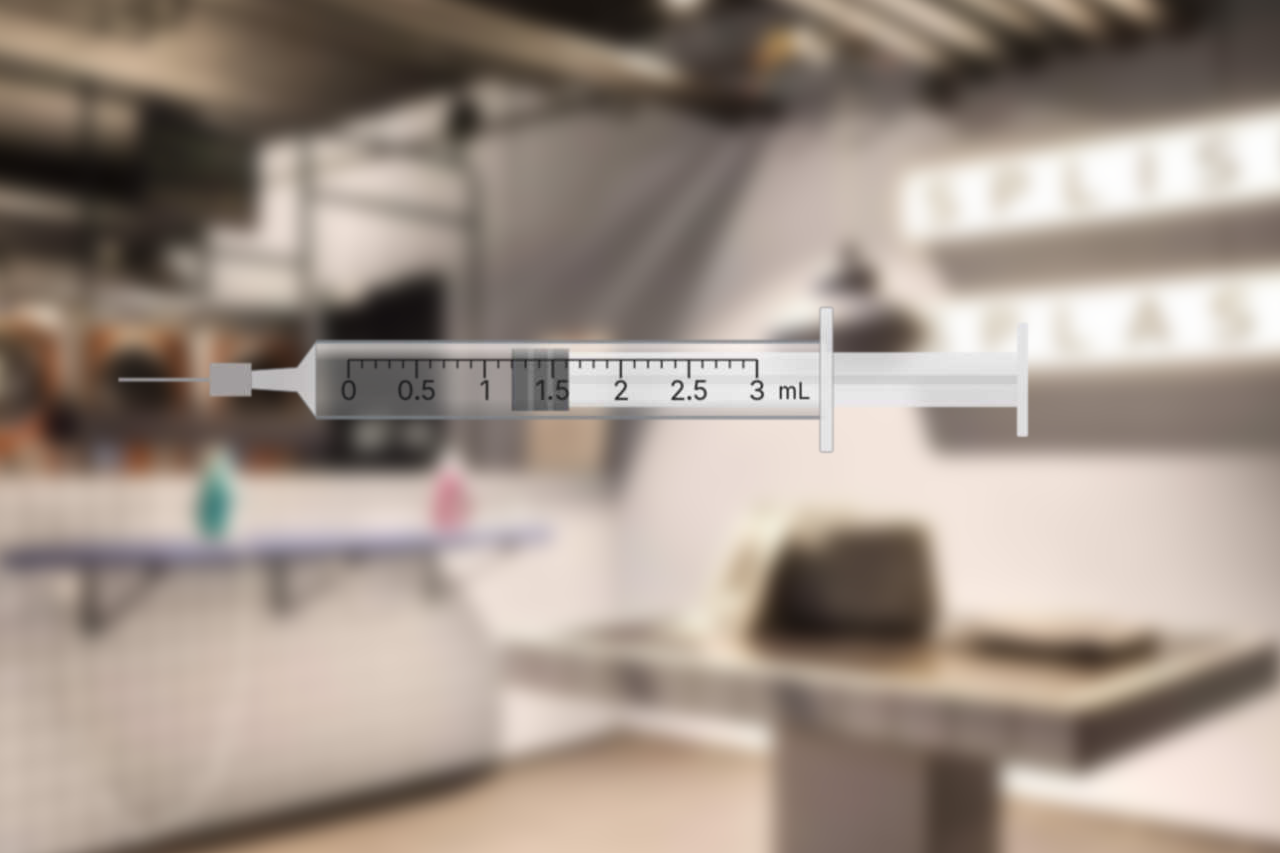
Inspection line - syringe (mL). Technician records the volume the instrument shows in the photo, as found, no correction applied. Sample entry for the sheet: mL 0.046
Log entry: mL 1.2
